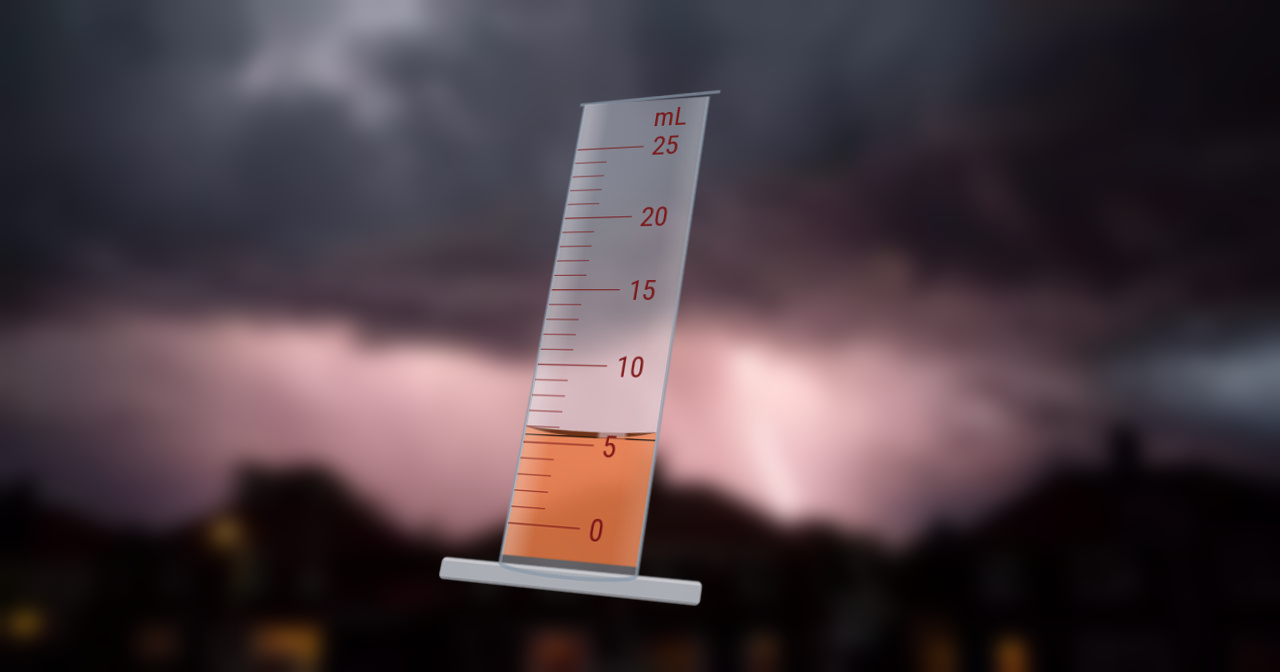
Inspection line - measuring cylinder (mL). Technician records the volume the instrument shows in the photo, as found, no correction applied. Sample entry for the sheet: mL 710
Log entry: mL 5.5
